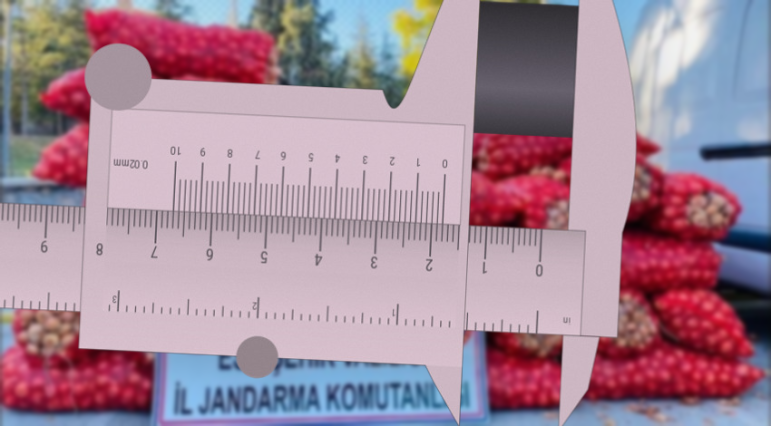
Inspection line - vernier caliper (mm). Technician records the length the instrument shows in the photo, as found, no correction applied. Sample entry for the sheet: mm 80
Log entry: mm 18.0
